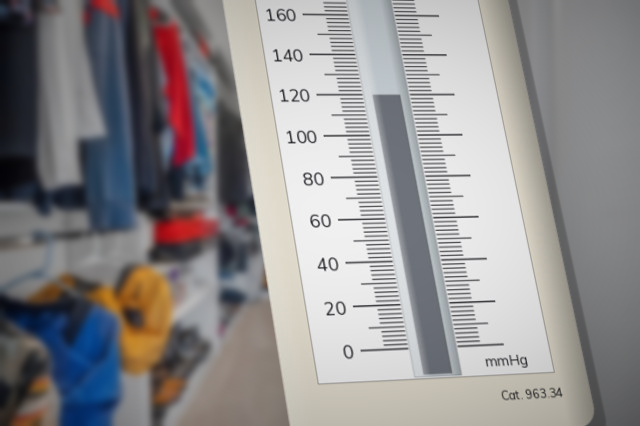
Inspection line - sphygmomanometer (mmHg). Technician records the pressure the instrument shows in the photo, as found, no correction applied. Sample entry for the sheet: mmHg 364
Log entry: mmHg 120
